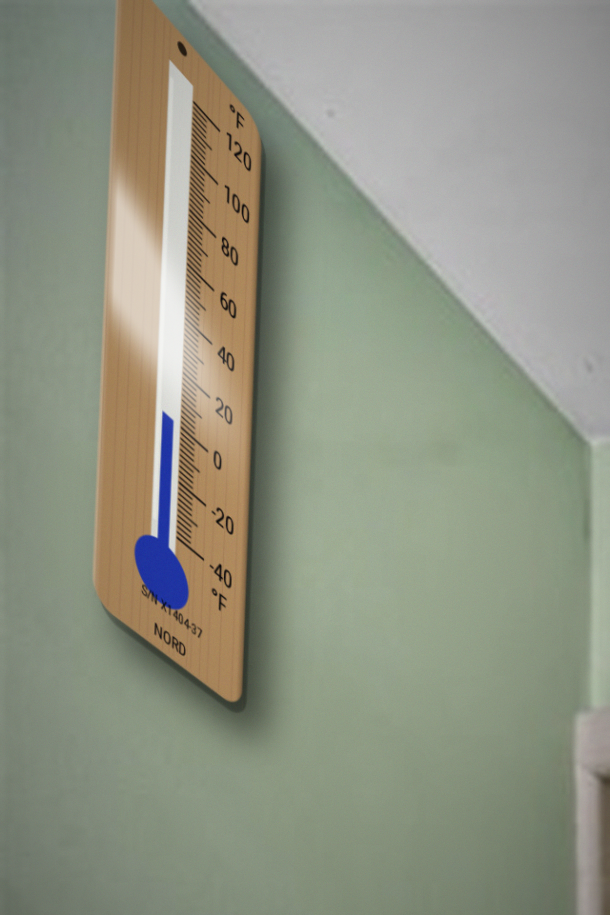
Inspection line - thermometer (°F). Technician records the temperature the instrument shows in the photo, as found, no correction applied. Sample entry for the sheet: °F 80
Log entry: °F 0
